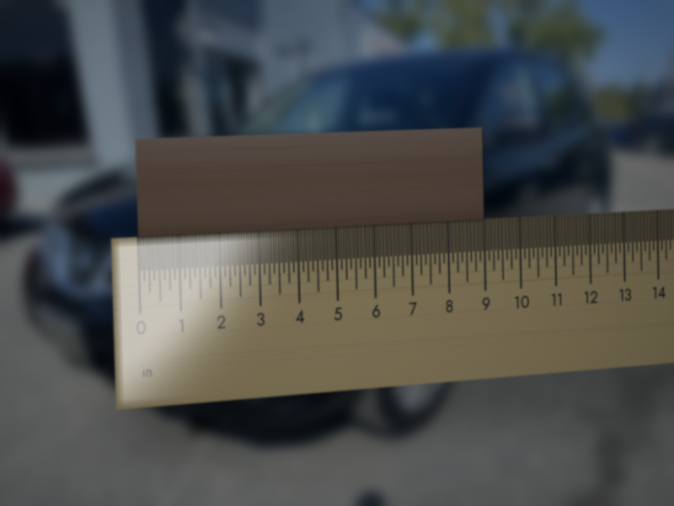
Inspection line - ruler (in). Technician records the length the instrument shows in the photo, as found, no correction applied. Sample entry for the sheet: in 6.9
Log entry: in 9
